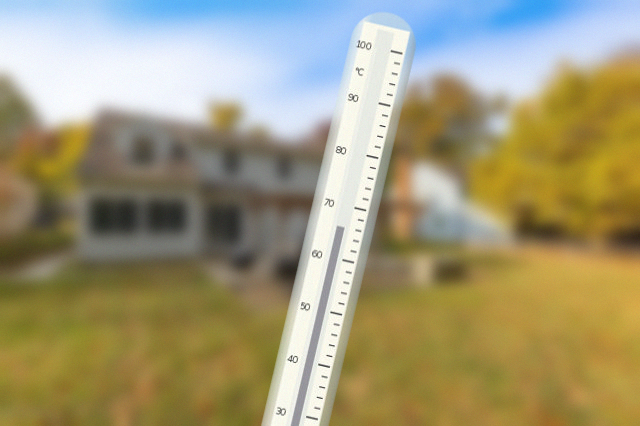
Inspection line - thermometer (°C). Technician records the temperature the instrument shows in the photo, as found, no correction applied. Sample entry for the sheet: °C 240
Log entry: °C 66
